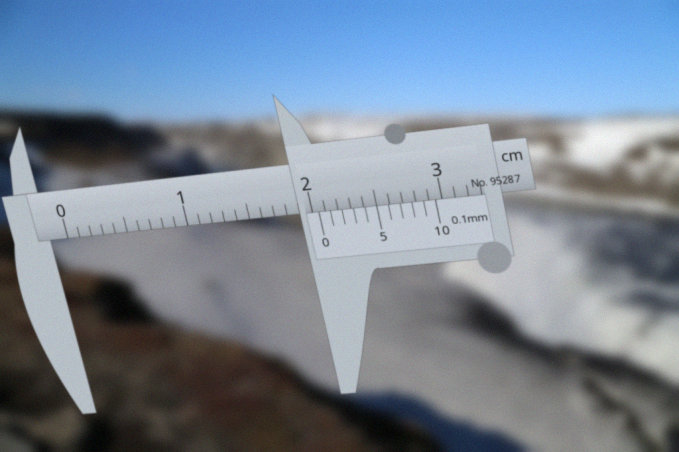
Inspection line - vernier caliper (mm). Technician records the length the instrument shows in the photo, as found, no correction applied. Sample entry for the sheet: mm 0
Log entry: mm 20.5
